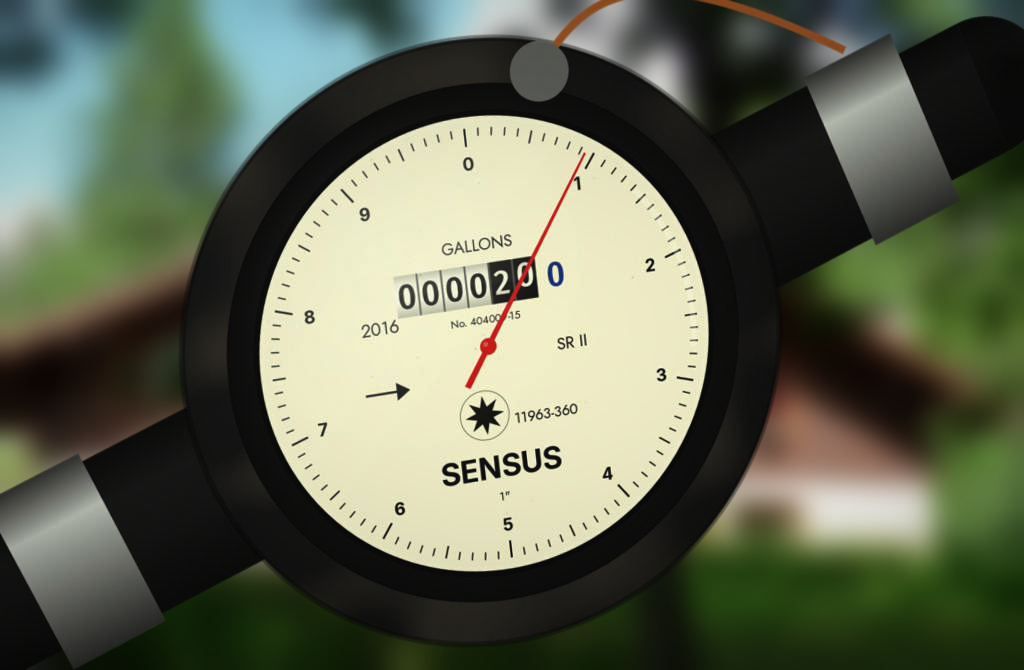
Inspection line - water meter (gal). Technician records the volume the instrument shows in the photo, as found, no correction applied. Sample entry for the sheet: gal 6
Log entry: gal 200.9
